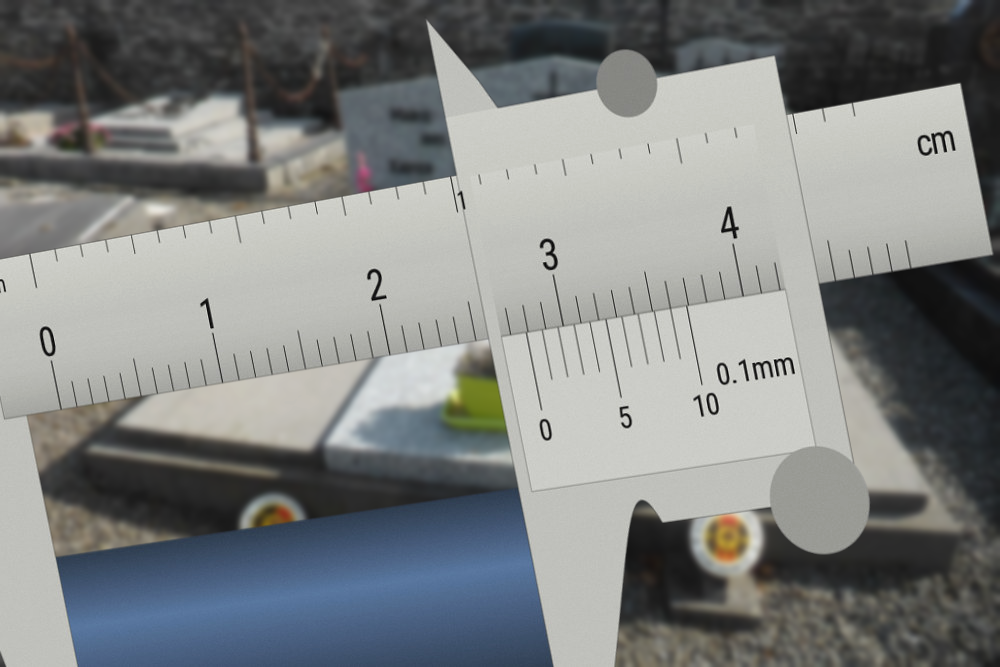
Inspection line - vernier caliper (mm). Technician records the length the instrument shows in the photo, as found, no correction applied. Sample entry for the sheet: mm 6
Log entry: mm 27.9
